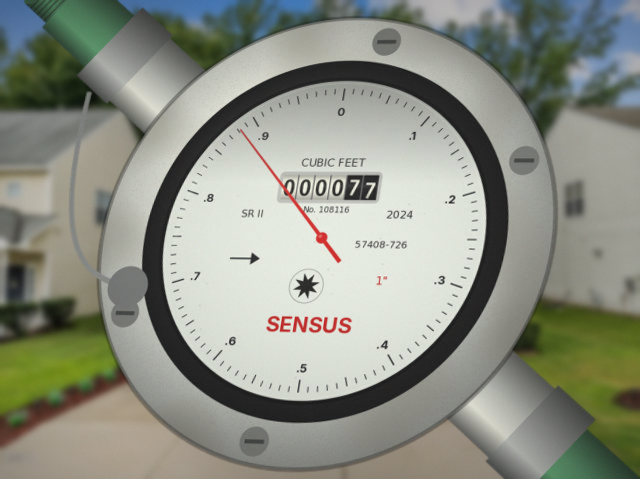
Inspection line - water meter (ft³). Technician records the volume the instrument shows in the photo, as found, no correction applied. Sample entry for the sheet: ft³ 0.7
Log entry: ft³ 76.88
